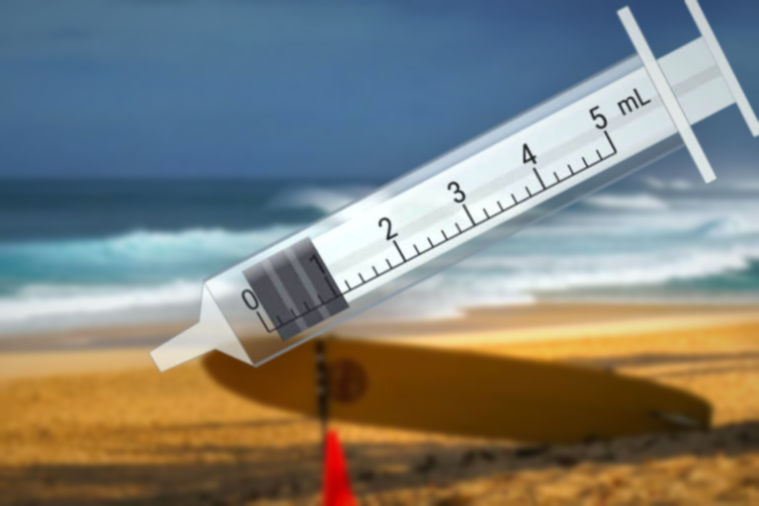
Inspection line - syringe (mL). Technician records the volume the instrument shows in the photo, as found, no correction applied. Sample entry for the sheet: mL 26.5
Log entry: mL 0.1
